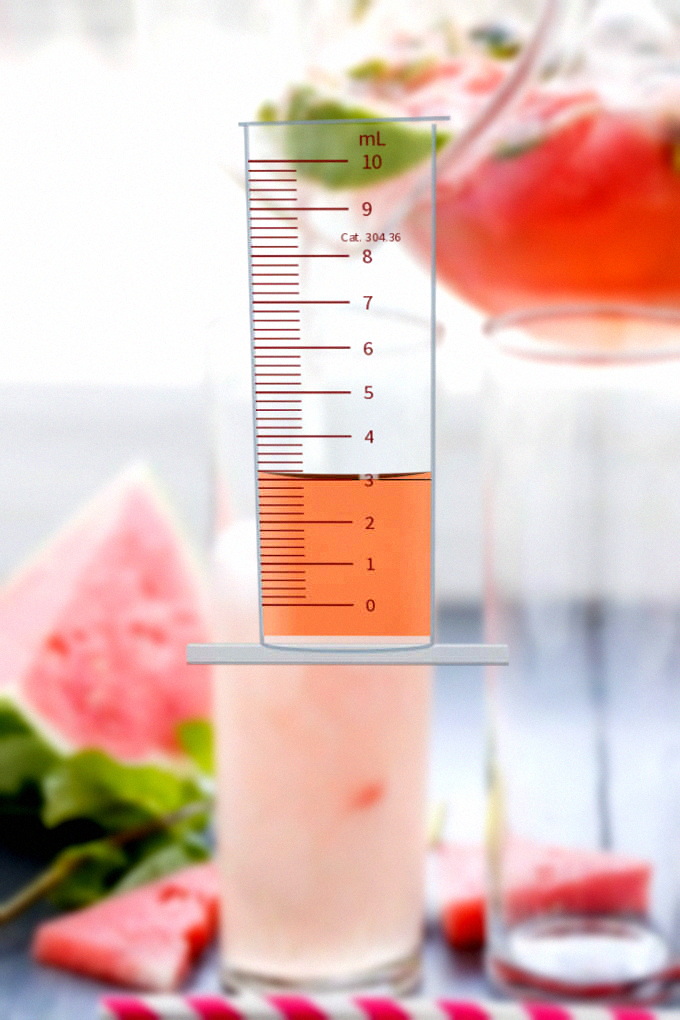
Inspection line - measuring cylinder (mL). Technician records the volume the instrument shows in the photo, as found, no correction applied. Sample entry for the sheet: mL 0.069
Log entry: mL 3
